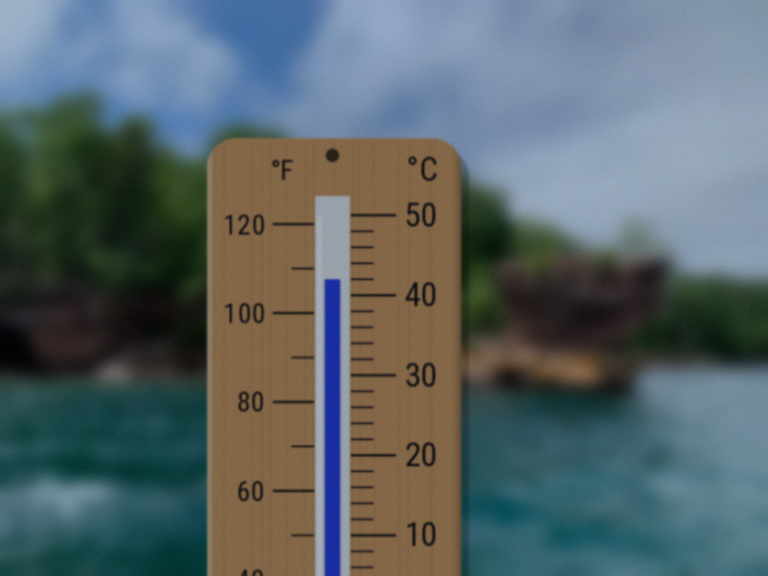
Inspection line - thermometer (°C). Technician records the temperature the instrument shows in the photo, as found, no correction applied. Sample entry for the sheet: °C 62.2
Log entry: °C 42
